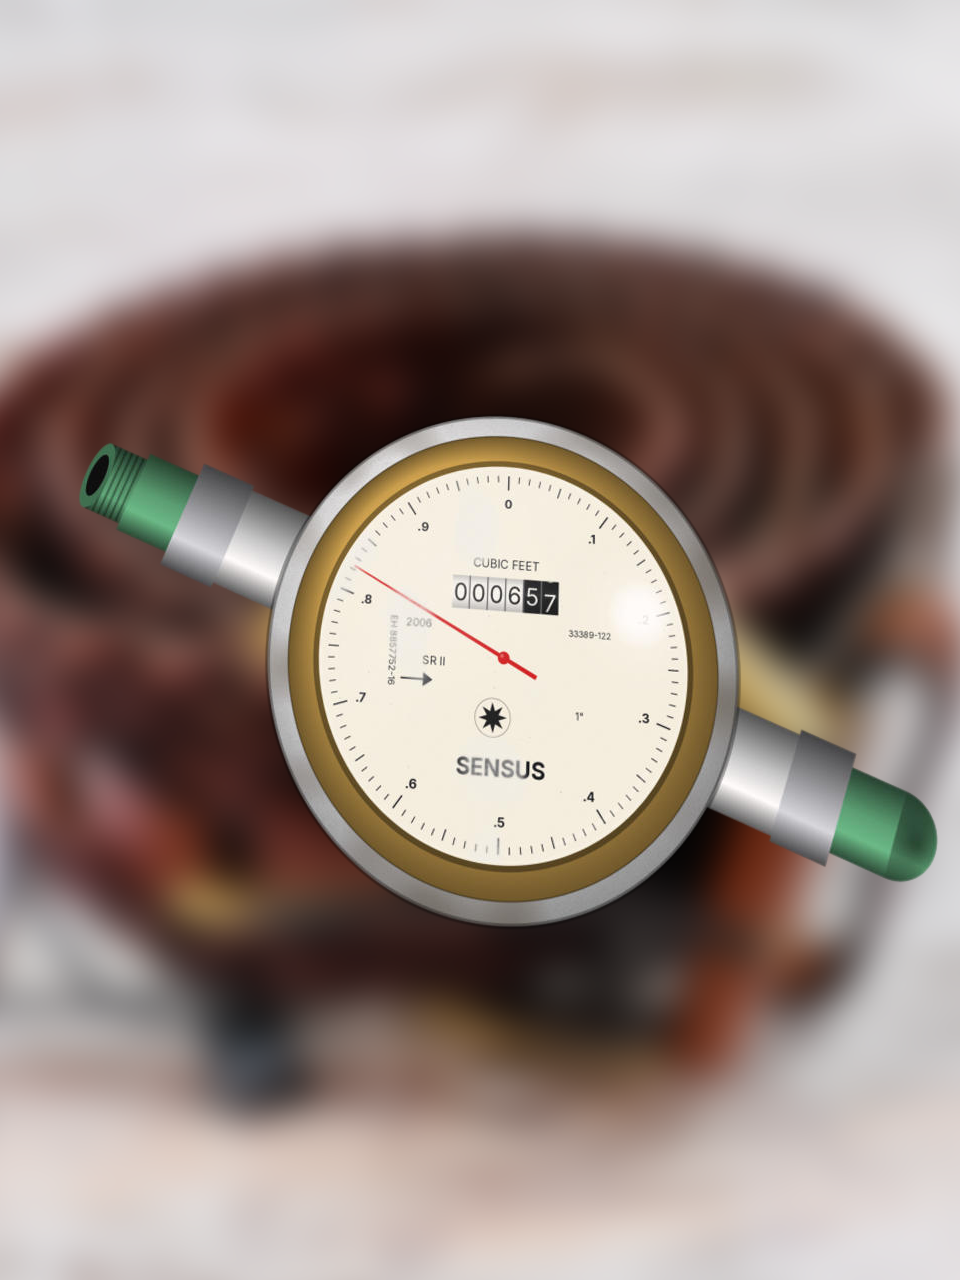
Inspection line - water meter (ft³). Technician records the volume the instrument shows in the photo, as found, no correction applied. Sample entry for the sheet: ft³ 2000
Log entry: ft³ 656.82
